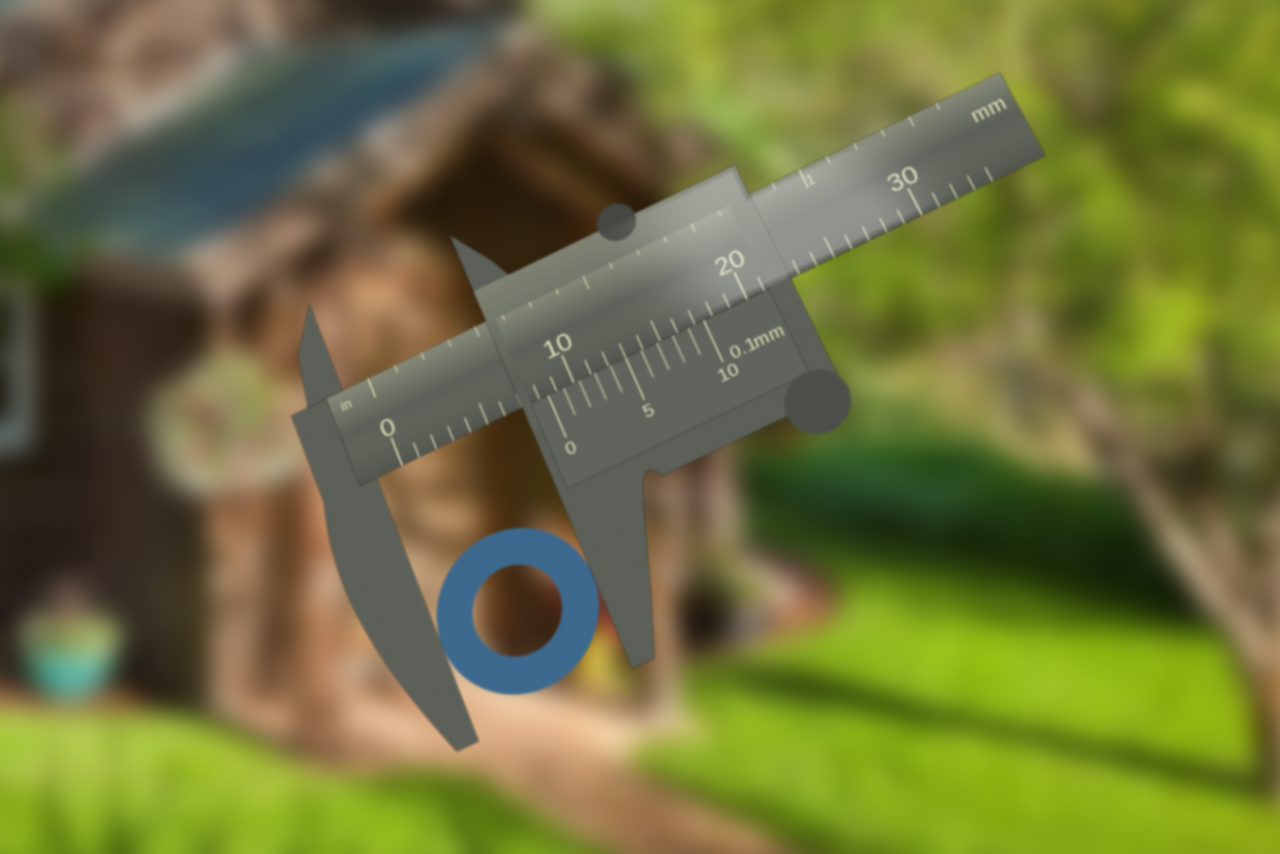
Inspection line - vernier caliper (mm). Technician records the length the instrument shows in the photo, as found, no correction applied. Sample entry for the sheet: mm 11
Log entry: mm 8.5
